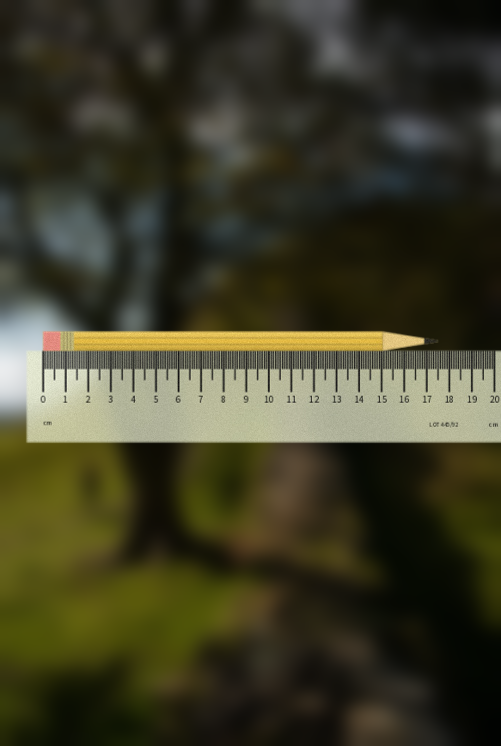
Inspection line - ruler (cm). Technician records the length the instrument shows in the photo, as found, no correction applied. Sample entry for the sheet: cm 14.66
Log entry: cm 17.5
